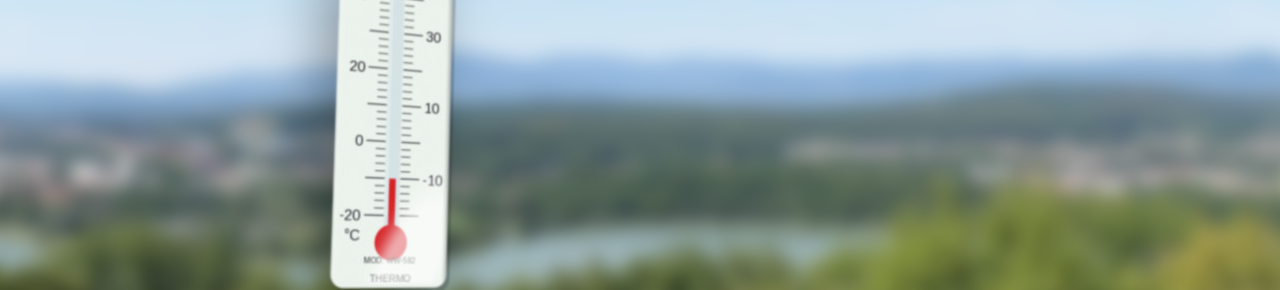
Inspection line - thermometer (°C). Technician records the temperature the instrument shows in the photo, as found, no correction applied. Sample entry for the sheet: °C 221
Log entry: °C -10
